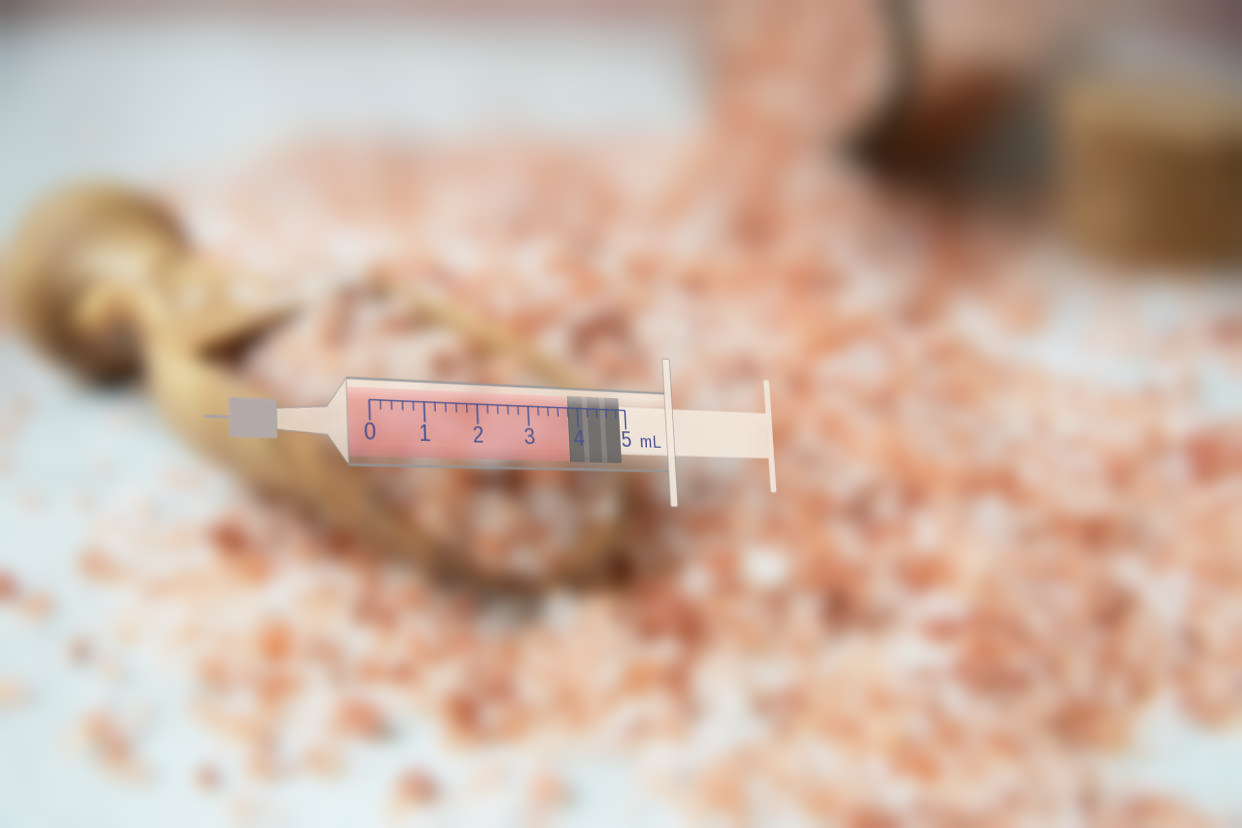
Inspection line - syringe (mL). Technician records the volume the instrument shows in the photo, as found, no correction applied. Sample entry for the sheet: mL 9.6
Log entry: mL 3.8
